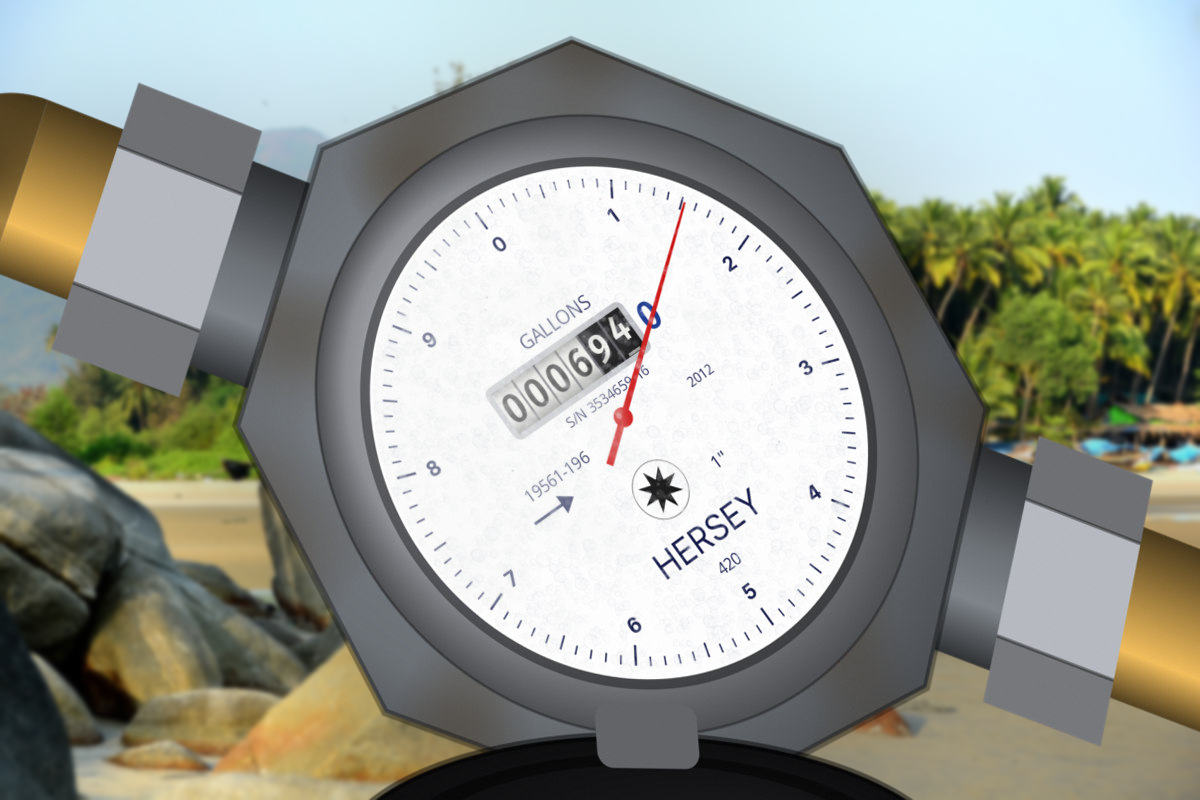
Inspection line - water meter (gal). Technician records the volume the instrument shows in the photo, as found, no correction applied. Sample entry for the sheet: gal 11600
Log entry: gal 6941.5
